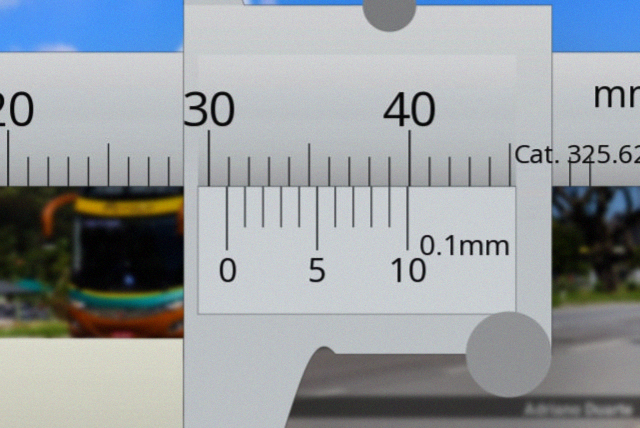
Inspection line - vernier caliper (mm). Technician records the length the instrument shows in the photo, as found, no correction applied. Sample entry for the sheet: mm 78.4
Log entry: mm 30.9
